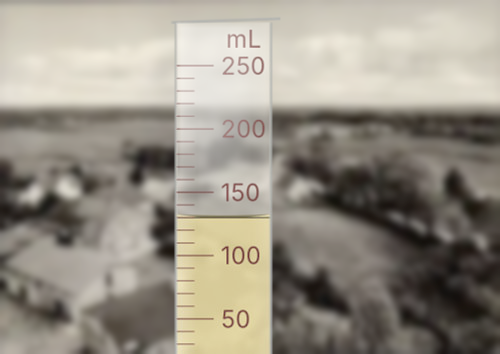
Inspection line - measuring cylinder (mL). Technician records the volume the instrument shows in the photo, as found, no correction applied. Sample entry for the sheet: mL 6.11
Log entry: mL 130
